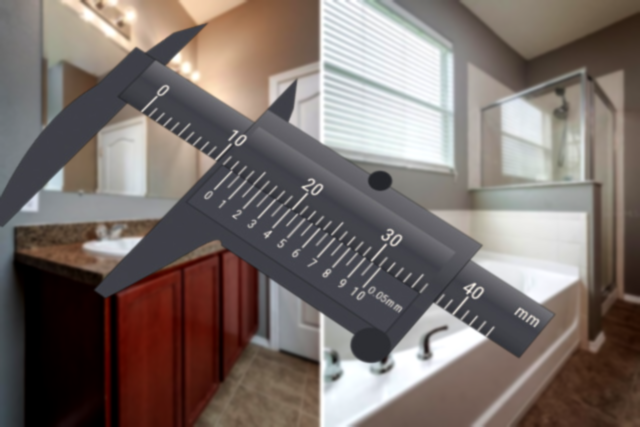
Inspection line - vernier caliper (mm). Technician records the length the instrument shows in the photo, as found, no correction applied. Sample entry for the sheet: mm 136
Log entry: mm 12.2
